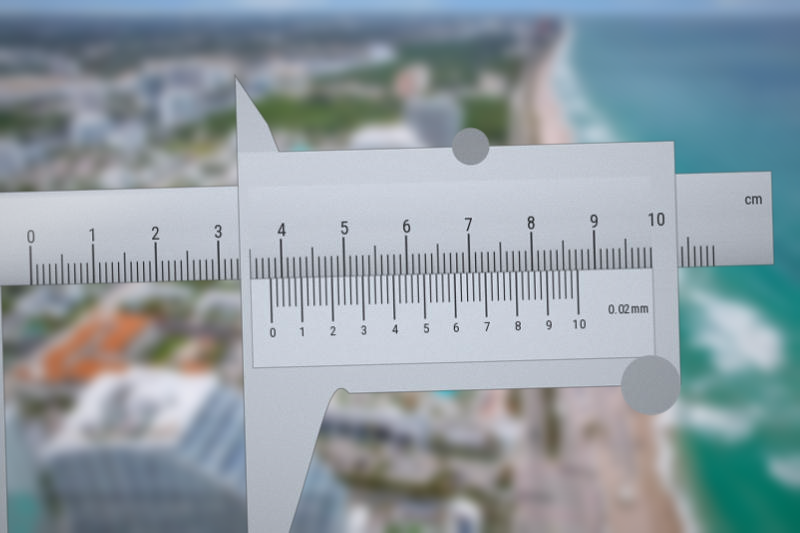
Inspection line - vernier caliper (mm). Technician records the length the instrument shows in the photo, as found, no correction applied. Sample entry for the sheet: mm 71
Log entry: mm 38.2
